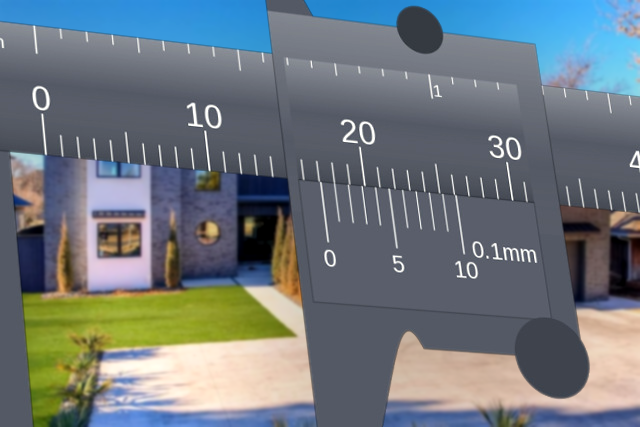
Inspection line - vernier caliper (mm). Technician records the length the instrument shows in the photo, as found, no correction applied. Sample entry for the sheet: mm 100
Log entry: mm 17.1
